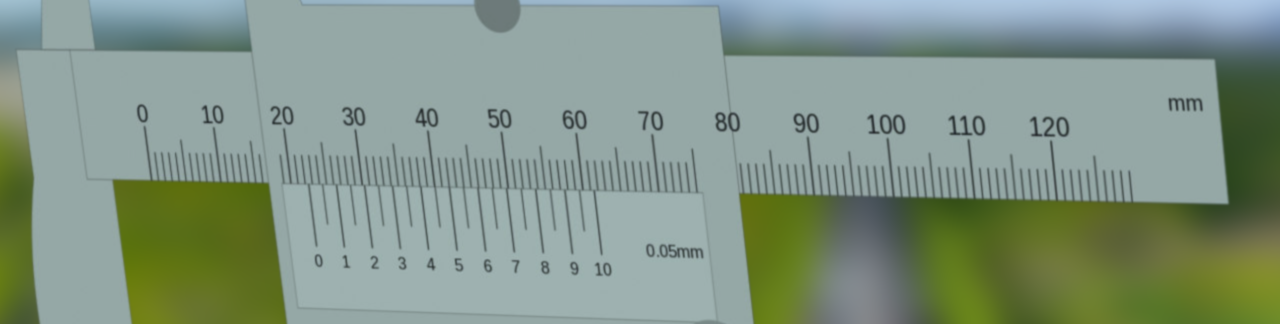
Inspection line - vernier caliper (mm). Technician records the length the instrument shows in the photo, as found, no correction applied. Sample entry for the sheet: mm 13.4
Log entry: mm 22.5
